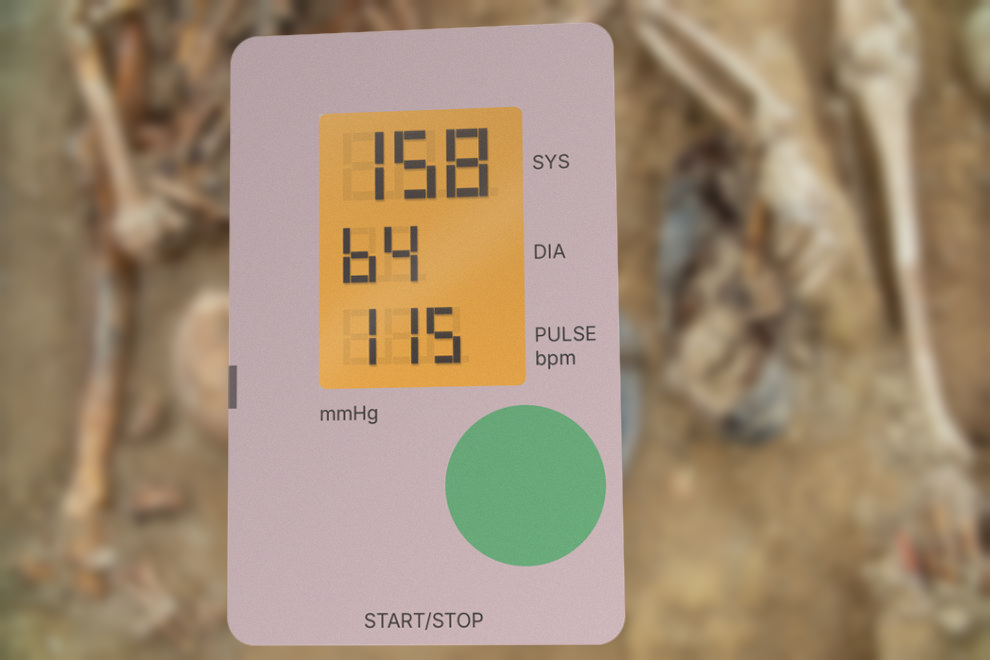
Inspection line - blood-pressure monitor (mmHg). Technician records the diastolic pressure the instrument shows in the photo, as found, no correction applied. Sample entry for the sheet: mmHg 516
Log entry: mmHg 64
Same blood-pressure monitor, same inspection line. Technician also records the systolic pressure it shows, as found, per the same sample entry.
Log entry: mmHg 158
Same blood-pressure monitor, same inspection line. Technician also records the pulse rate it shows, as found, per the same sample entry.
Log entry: bpm 115
